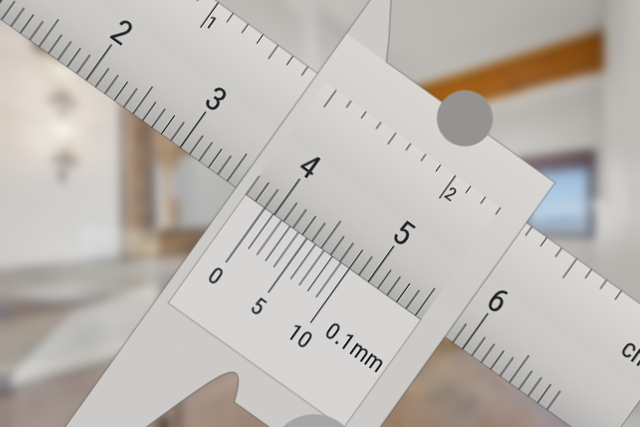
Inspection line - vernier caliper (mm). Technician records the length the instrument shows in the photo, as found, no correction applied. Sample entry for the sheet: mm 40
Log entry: mm 39.0
